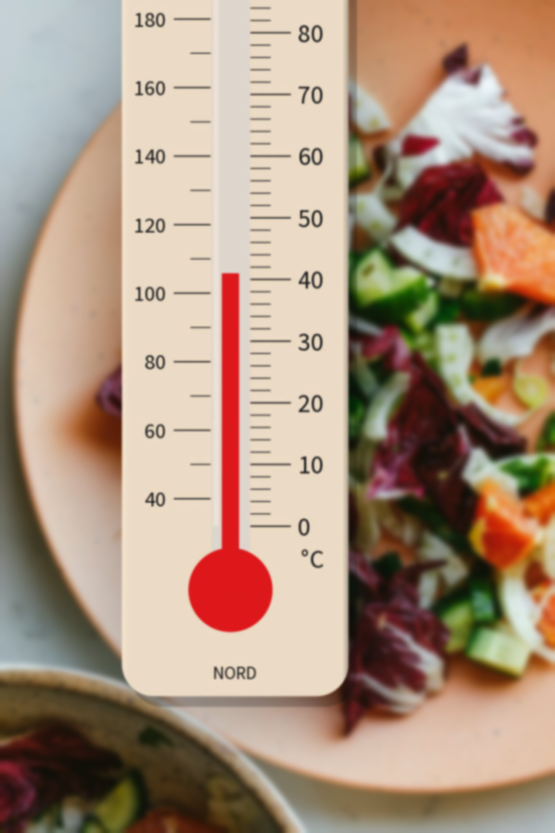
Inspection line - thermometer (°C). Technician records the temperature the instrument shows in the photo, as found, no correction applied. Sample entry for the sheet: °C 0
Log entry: °C 41
